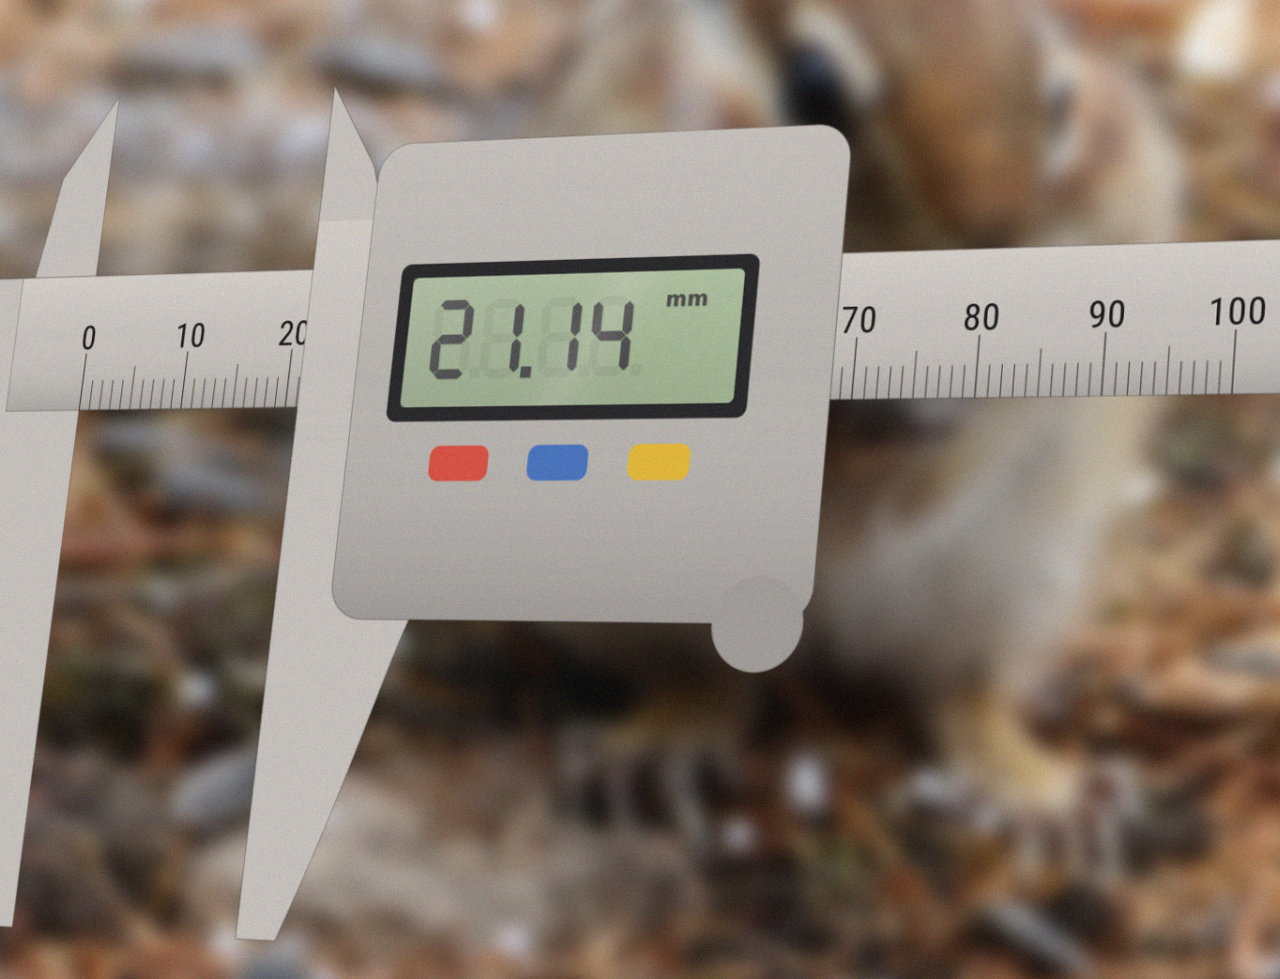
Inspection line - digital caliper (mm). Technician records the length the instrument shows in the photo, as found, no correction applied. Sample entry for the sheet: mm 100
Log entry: mm 21.14
